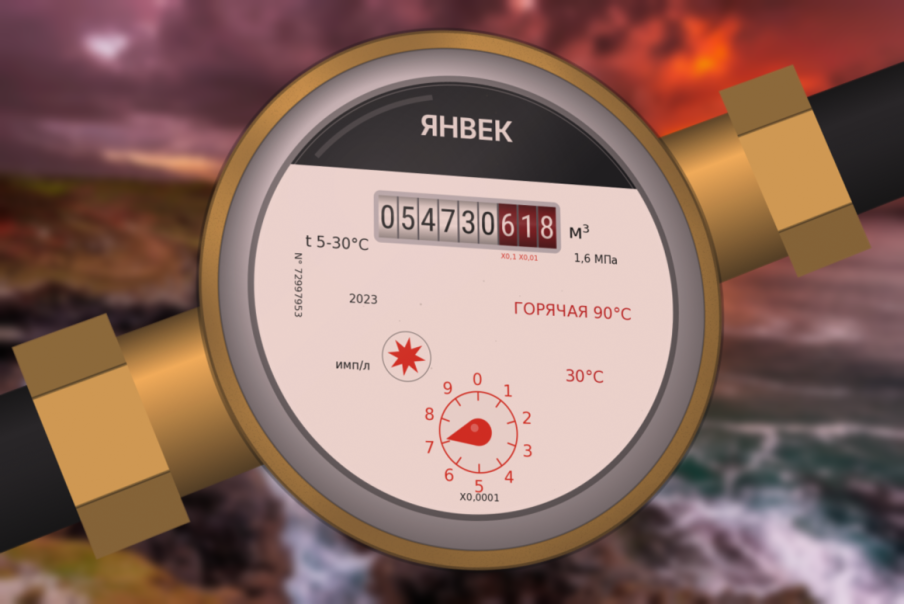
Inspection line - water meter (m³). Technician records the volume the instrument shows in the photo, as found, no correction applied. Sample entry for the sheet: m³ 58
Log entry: m³ 54730.6187
